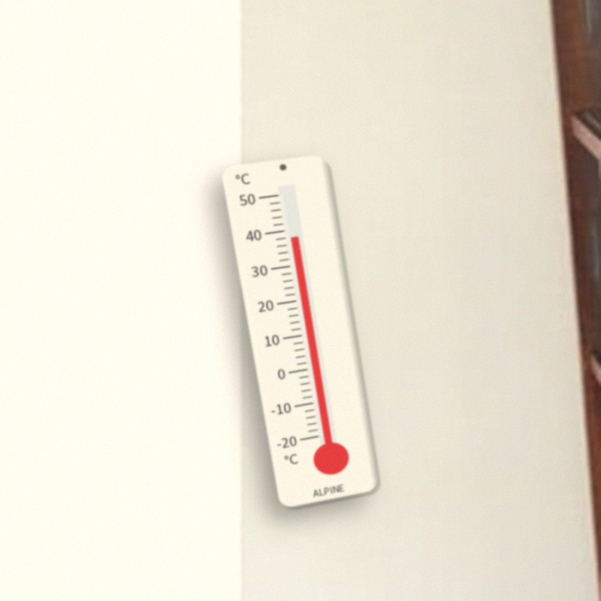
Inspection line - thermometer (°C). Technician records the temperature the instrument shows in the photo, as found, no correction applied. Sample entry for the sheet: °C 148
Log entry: °C 38
